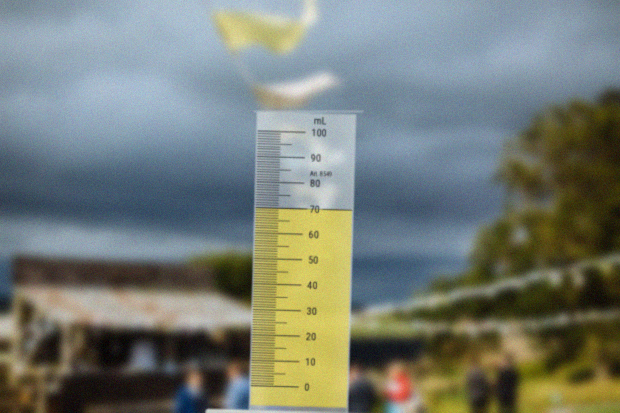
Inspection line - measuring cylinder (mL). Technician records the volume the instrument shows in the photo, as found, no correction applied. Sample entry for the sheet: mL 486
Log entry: mL 70
